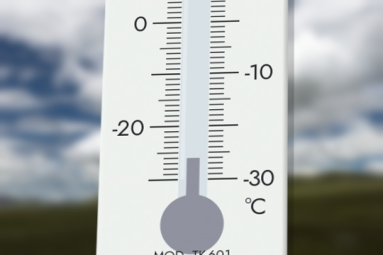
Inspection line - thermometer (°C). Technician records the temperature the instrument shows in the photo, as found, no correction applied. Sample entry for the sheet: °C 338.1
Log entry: °C -26
